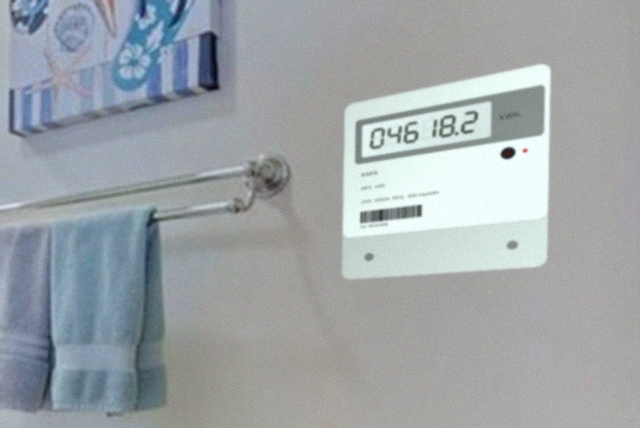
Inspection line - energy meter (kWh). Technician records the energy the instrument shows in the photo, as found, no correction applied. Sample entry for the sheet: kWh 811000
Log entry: kWh 4618.2
